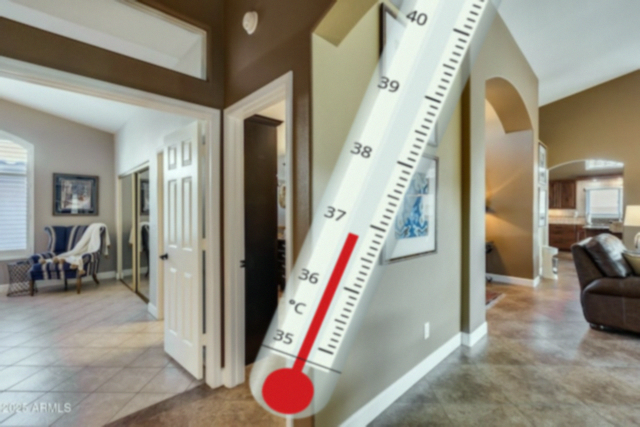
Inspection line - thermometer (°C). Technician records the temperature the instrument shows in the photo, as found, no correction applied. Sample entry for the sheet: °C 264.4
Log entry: °C 36.8
